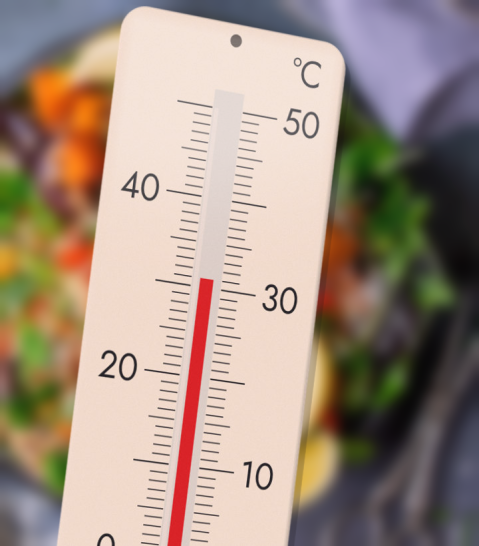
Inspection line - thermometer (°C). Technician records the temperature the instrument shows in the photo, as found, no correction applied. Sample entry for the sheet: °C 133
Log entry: °C 31
